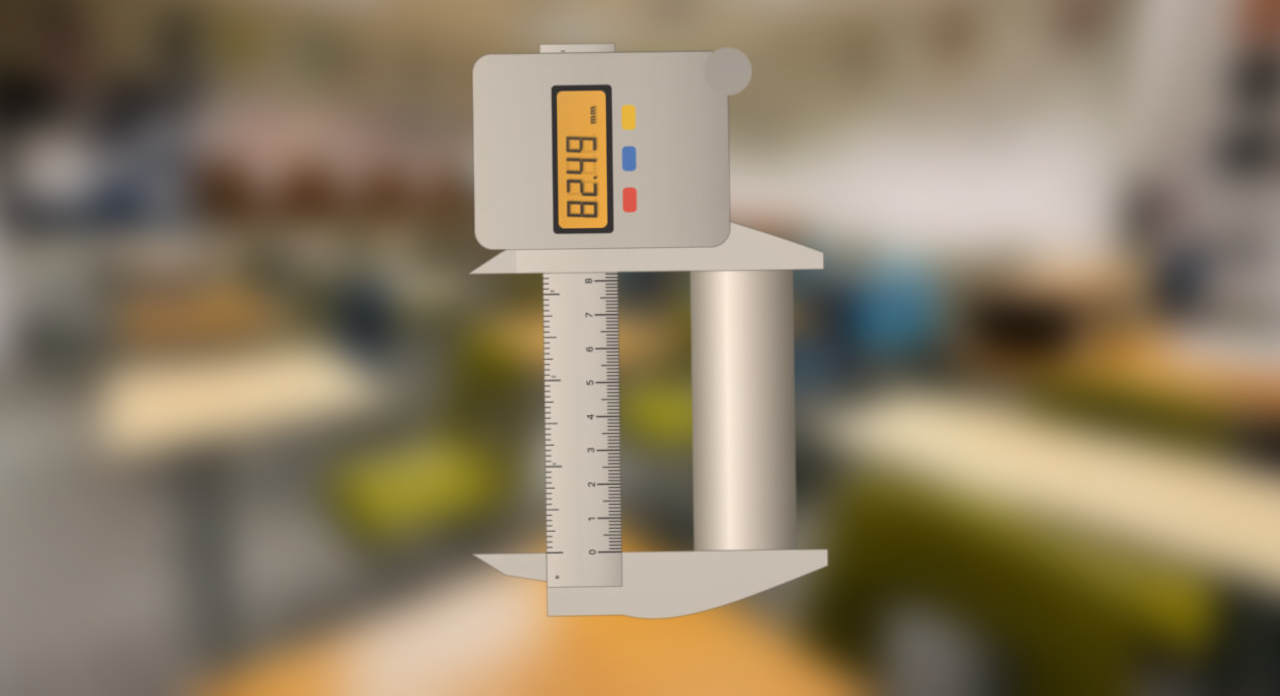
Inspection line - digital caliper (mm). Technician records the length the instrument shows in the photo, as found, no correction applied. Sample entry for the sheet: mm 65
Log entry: mm 82.49
